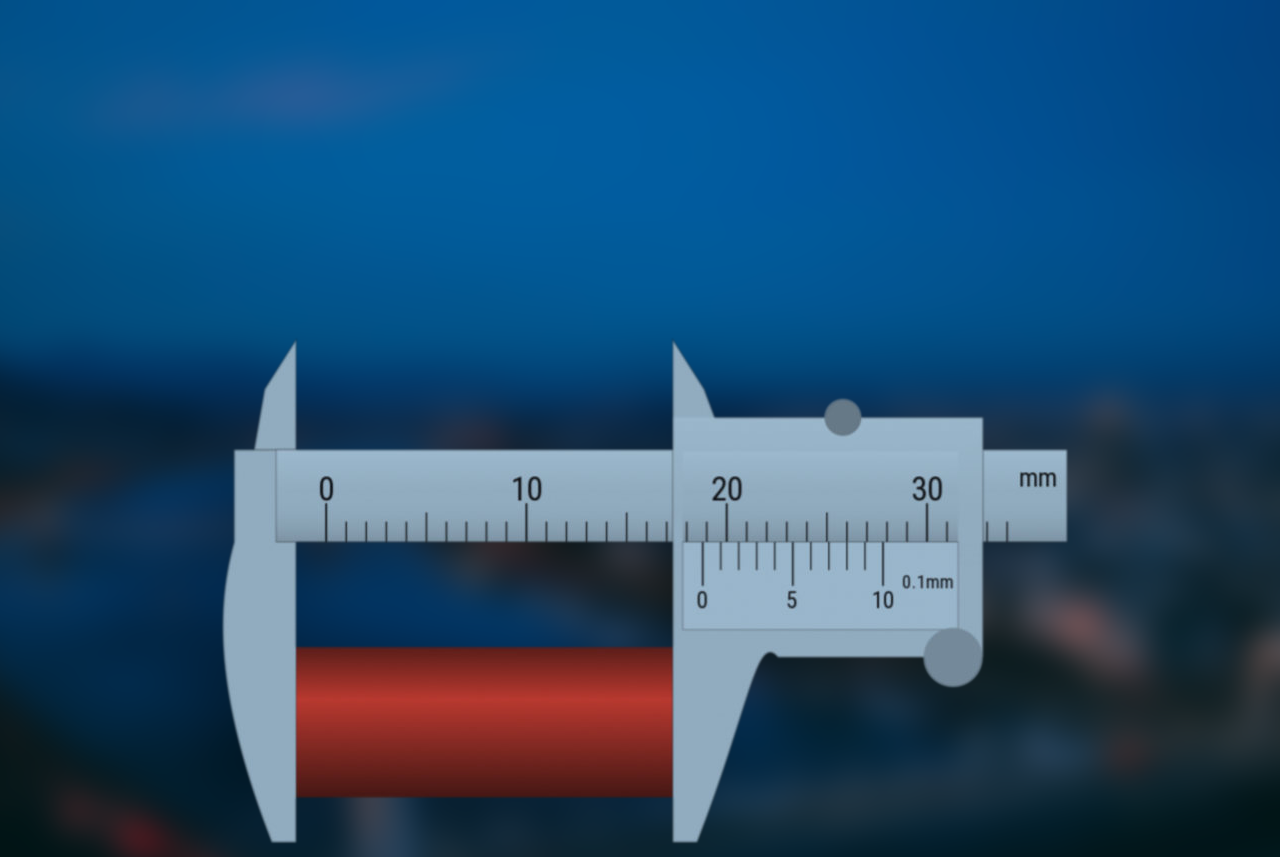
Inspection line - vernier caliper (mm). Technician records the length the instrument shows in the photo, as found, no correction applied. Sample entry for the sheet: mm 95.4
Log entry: mm 18.8
